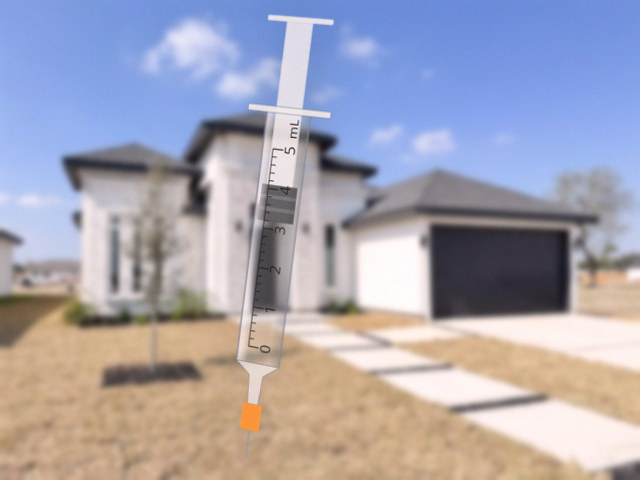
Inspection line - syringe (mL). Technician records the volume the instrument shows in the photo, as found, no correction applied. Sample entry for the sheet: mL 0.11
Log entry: mL 3.2
